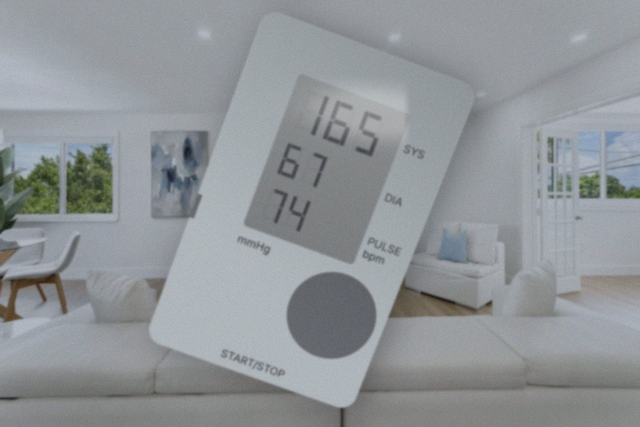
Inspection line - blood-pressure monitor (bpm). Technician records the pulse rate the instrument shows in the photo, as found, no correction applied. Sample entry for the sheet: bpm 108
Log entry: bpm 74
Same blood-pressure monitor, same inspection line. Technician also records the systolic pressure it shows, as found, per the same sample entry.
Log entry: mmHg 165
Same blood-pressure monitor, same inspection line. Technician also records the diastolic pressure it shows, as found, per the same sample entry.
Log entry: mmHg 67
